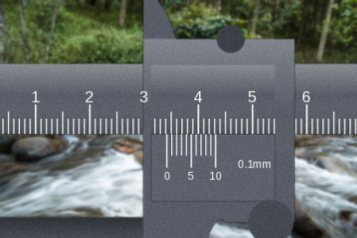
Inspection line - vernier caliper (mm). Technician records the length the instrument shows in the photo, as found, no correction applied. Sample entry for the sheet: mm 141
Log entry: mm 34.2
